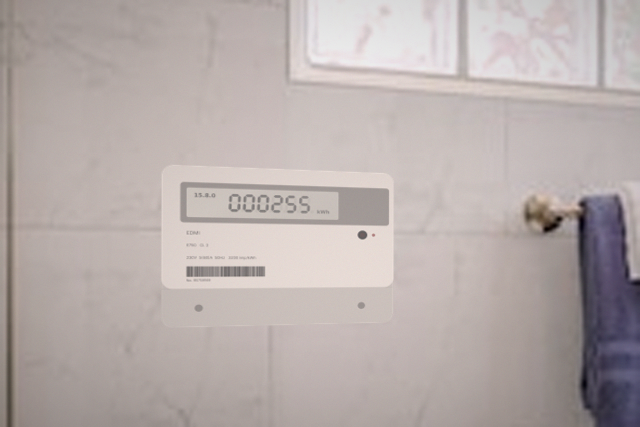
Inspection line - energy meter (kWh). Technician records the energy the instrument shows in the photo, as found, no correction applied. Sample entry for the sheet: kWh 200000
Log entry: kWh 255
